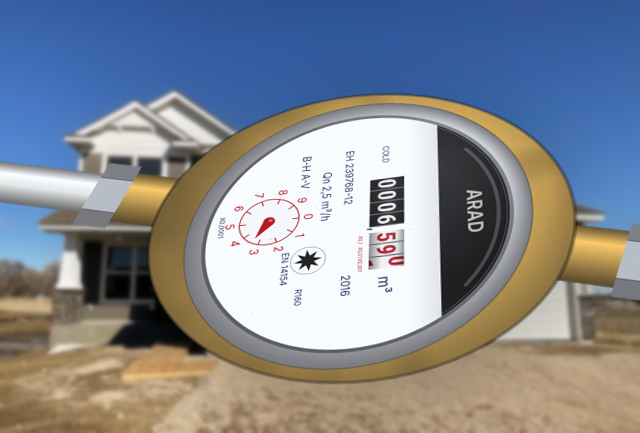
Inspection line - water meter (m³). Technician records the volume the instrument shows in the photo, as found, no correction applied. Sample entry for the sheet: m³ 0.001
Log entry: m³ 6.5903
